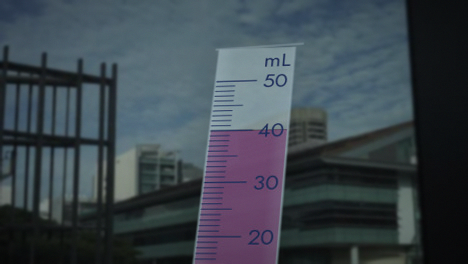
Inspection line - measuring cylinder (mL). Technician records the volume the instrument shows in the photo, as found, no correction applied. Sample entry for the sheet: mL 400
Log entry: mL 40
